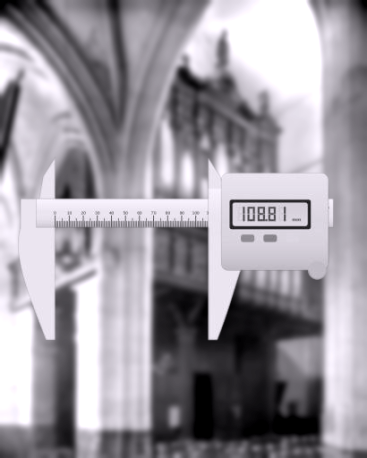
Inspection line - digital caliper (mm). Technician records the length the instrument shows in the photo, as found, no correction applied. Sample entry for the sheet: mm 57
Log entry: mm 108.81
